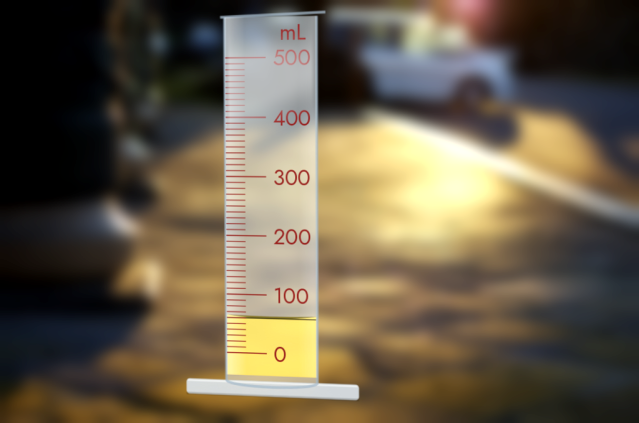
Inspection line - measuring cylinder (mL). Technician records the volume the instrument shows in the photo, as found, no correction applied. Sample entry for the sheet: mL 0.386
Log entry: mL 60
